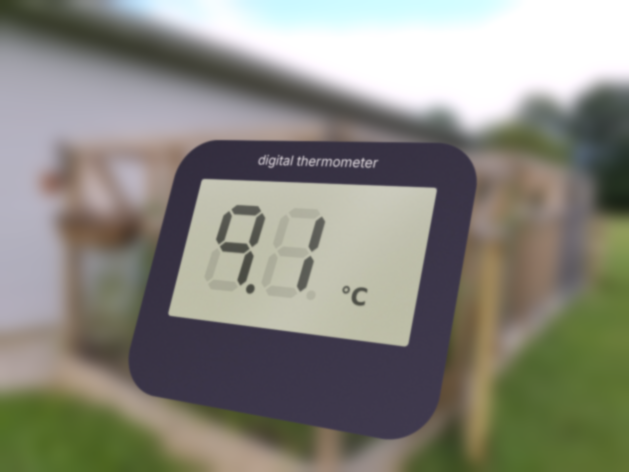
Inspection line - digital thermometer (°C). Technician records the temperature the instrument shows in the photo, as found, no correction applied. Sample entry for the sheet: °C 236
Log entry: °C 9.1
